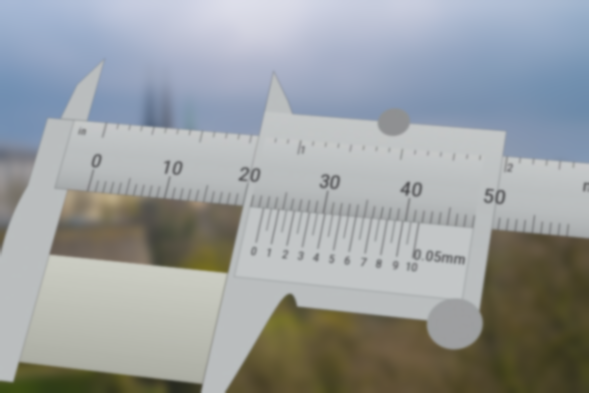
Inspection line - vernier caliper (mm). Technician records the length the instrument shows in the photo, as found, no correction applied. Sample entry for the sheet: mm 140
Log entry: mm 22.6
